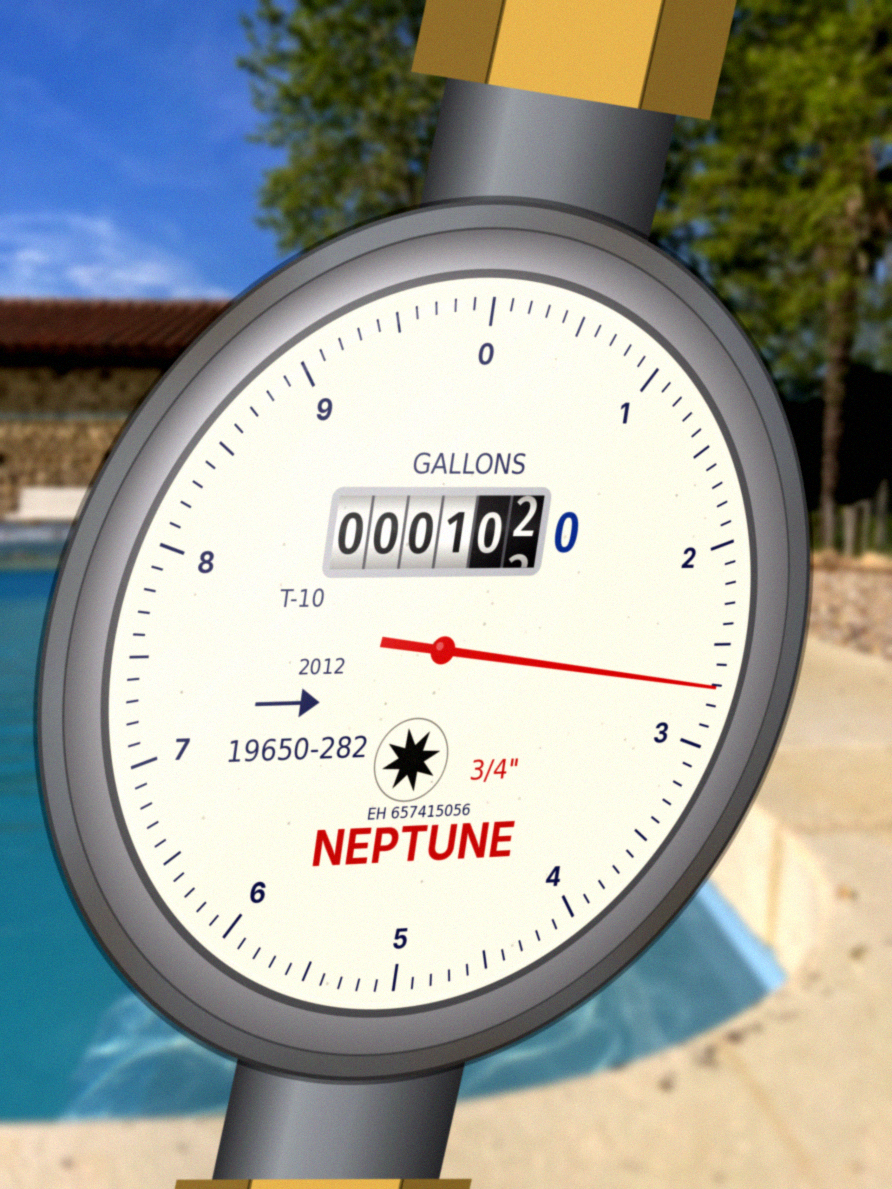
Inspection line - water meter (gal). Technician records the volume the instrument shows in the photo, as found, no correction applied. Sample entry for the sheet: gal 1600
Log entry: gal 1022.7
